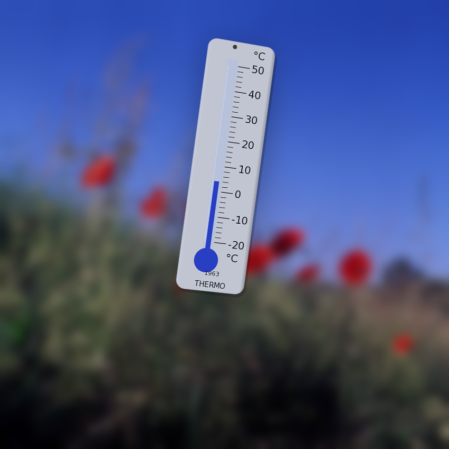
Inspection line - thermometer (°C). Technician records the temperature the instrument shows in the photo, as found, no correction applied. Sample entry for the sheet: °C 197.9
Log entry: °C 4
